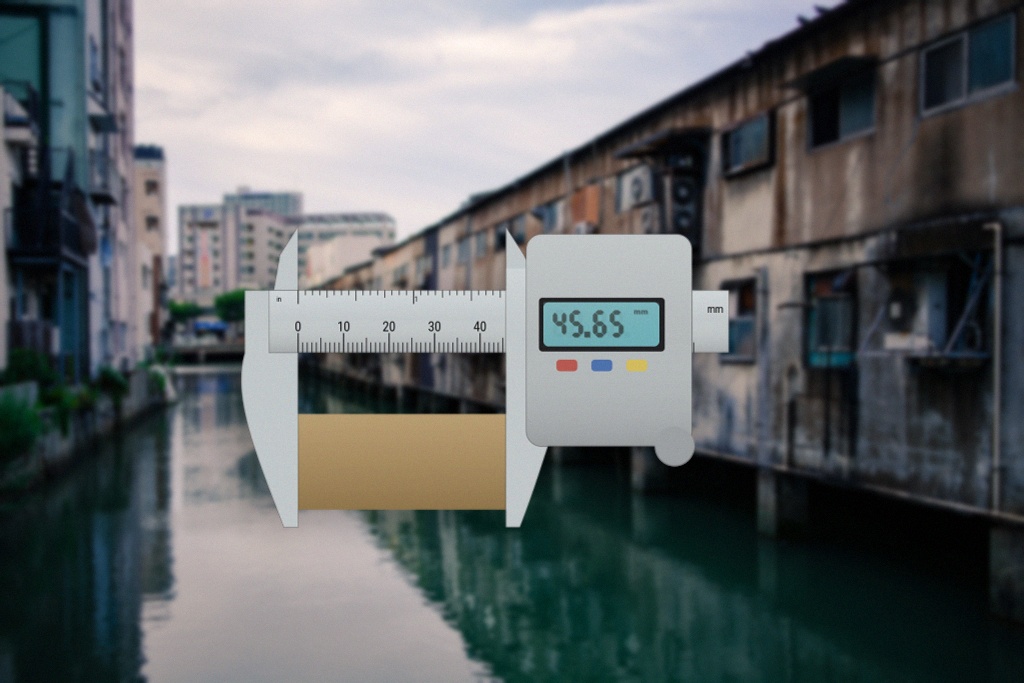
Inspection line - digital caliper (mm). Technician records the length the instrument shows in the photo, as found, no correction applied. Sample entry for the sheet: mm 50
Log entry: mm 45.65
